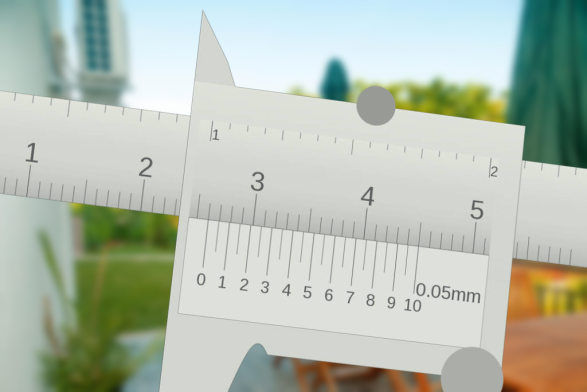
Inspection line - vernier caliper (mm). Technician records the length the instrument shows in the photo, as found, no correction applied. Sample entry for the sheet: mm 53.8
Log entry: mm 26.0
